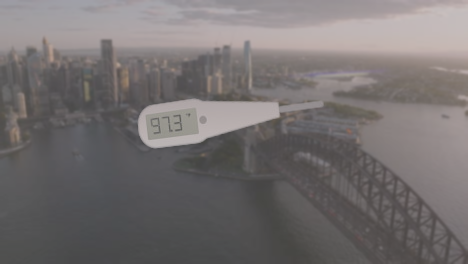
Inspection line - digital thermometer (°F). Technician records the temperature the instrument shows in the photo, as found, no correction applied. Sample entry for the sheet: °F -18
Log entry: °F 97.3
